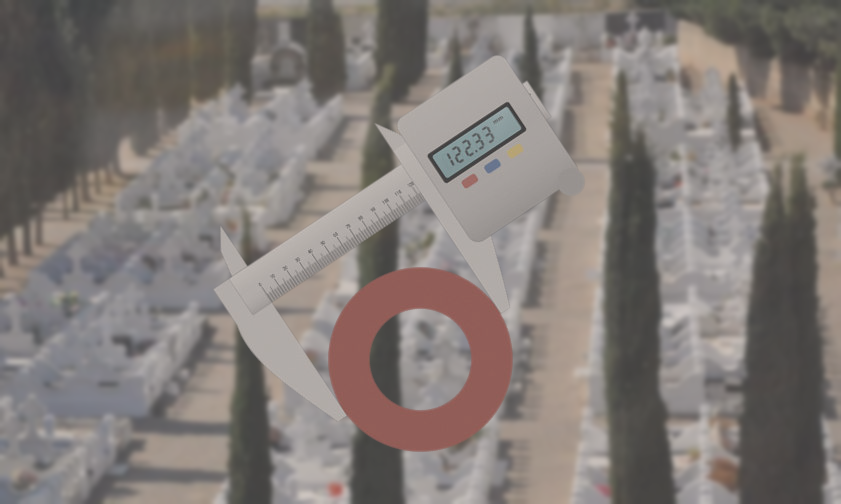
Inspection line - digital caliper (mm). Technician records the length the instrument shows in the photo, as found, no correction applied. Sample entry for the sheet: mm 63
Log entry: mm 122.33
